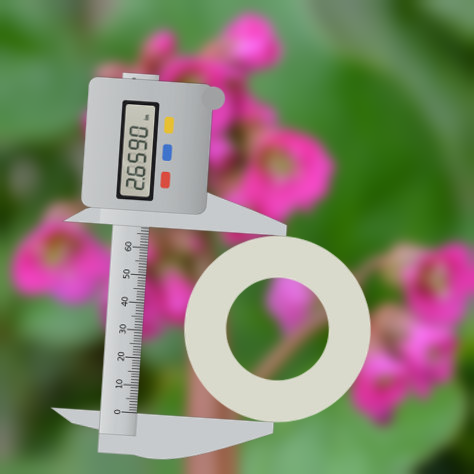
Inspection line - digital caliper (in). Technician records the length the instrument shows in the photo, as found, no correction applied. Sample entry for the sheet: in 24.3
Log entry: in 2.6590
